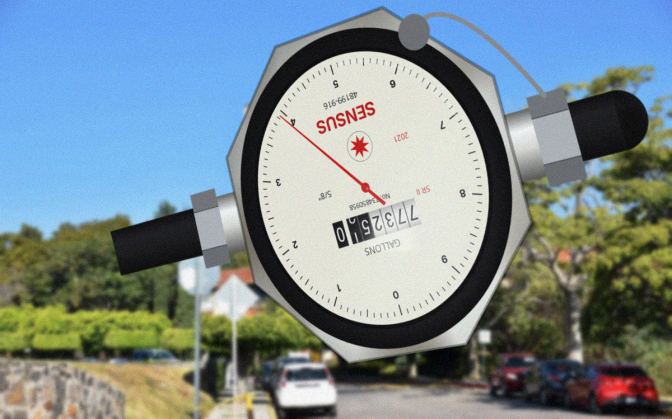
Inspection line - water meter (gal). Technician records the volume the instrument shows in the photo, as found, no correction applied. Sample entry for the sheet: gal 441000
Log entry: gal 7732513.9
